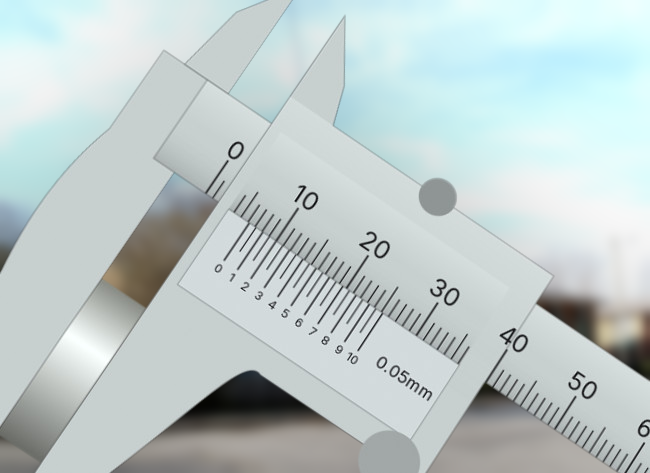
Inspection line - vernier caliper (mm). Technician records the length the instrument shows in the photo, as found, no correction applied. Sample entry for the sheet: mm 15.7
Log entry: mm 6.2
